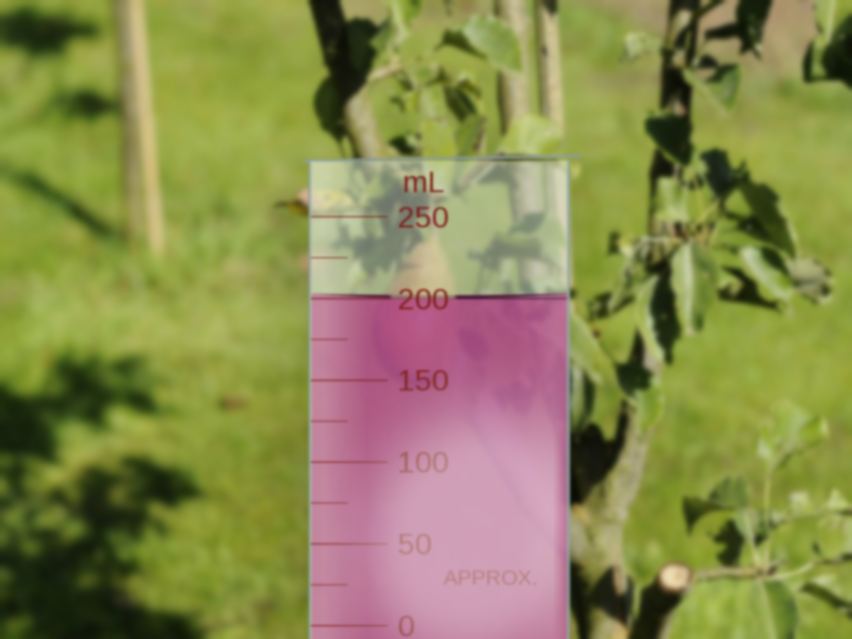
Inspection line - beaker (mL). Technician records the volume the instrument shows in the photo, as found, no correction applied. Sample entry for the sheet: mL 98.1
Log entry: mL 200
